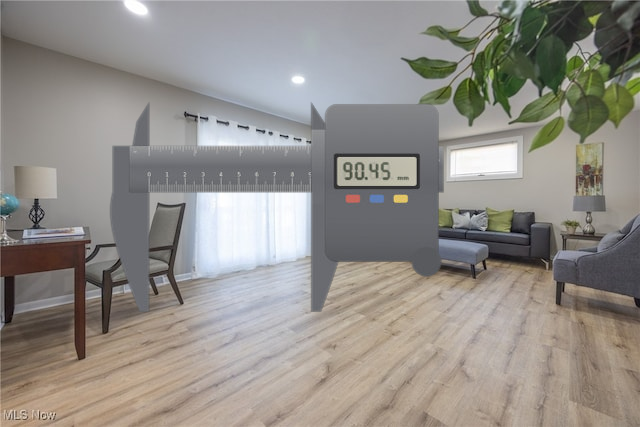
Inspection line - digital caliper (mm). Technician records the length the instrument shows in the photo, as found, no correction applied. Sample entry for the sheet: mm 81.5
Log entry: mm 90.45
